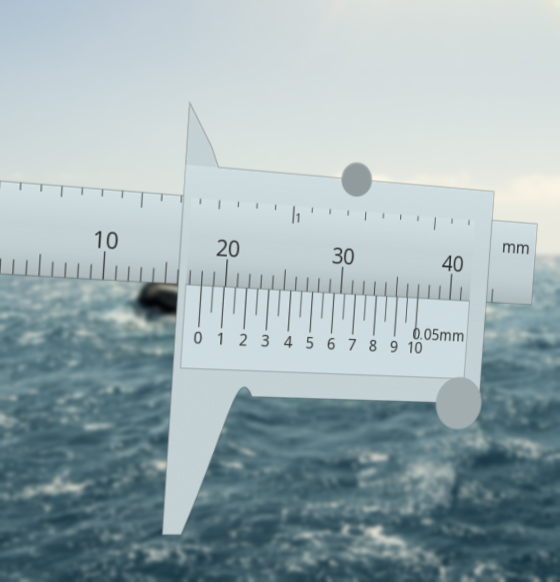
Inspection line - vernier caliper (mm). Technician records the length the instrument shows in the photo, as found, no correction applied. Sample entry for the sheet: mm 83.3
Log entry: mm 18.0
